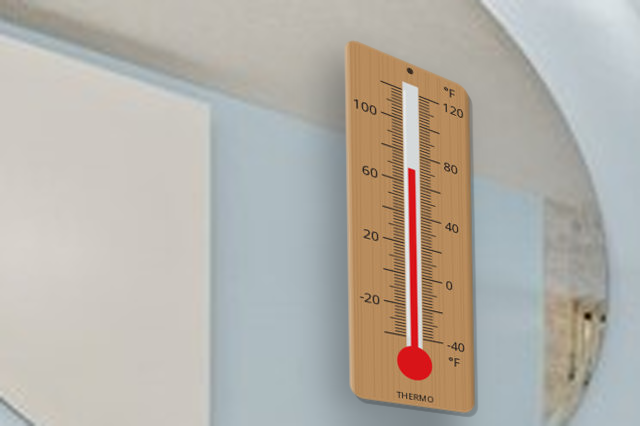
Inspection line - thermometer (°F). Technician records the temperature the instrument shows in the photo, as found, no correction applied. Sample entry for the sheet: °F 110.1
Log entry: °F 70
